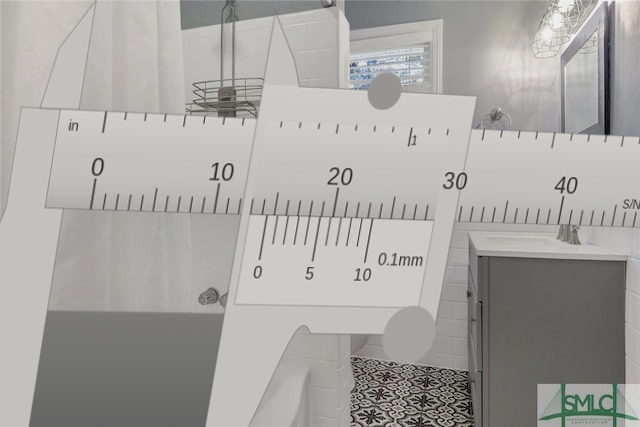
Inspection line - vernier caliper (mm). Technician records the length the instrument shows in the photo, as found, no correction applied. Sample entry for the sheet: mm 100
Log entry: mm 14.4
